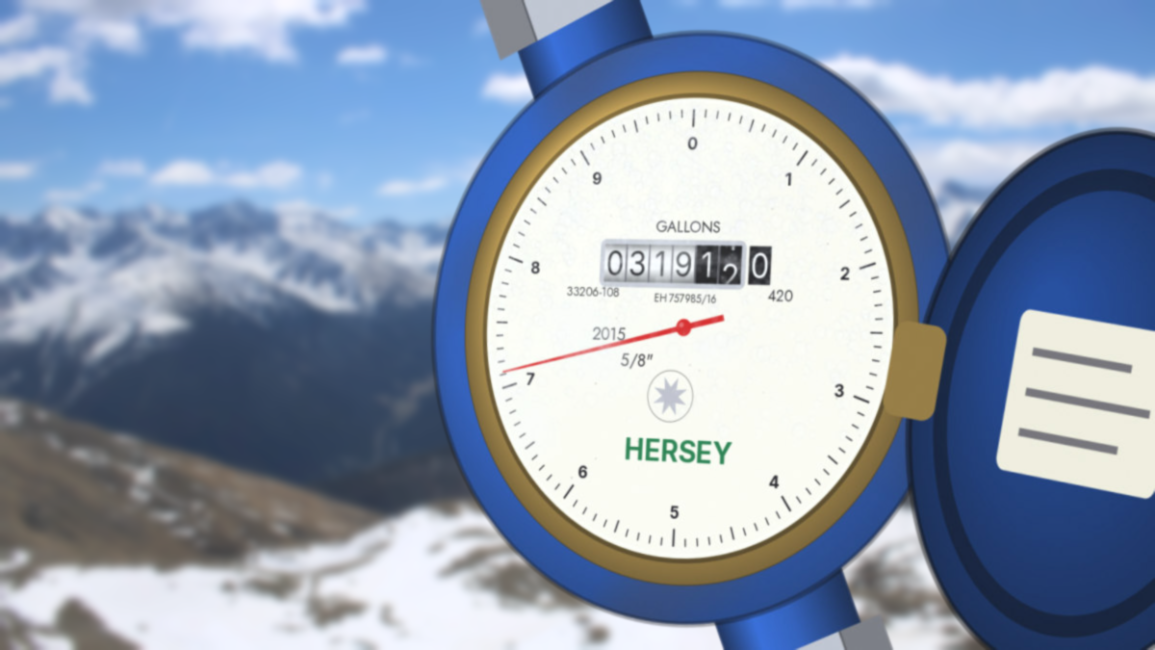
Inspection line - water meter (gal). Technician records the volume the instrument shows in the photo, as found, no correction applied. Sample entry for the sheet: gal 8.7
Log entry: gal 319117.1
